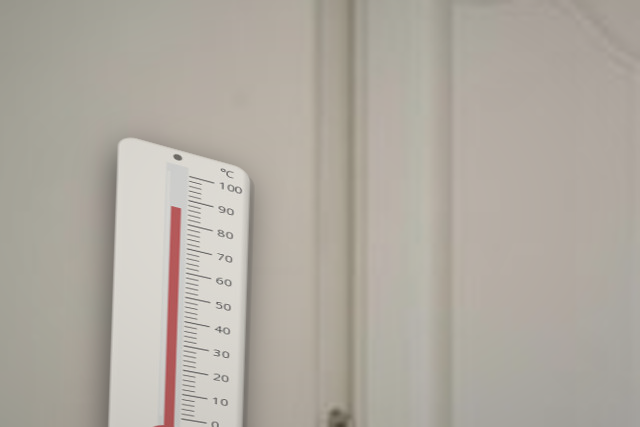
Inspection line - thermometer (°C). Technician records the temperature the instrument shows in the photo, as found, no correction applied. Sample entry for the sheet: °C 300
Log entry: °C 86
